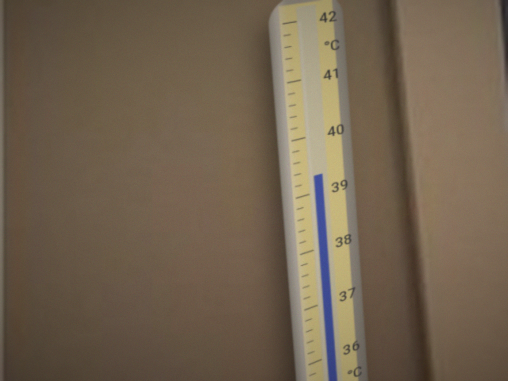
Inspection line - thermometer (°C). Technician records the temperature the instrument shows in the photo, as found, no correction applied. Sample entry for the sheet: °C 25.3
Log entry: °C 39.3
